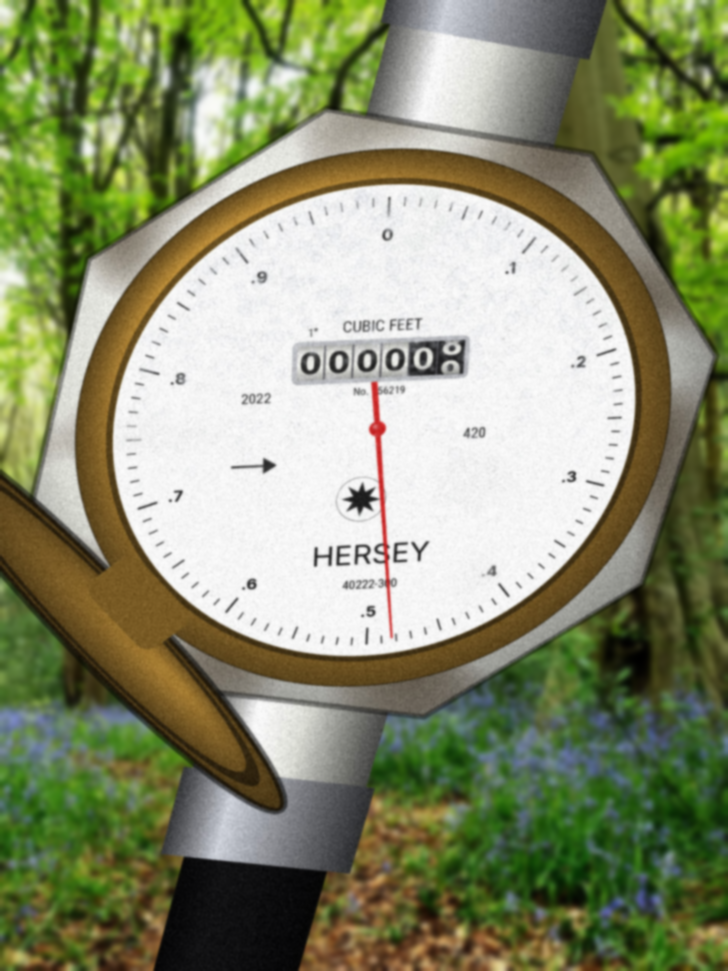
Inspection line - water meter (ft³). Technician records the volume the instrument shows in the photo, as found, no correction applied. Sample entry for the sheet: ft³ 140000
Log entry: ft³ 8.48
